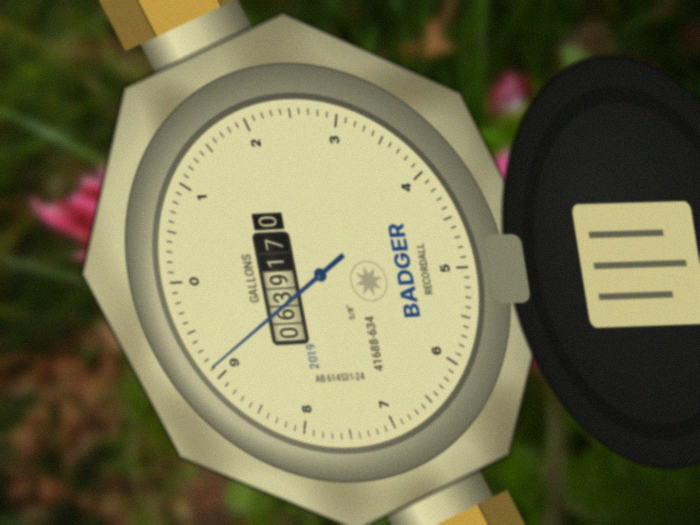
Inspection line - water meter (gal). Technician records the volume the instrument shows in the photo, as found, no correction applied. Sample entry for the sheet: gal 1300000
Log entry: gal 639169.1
